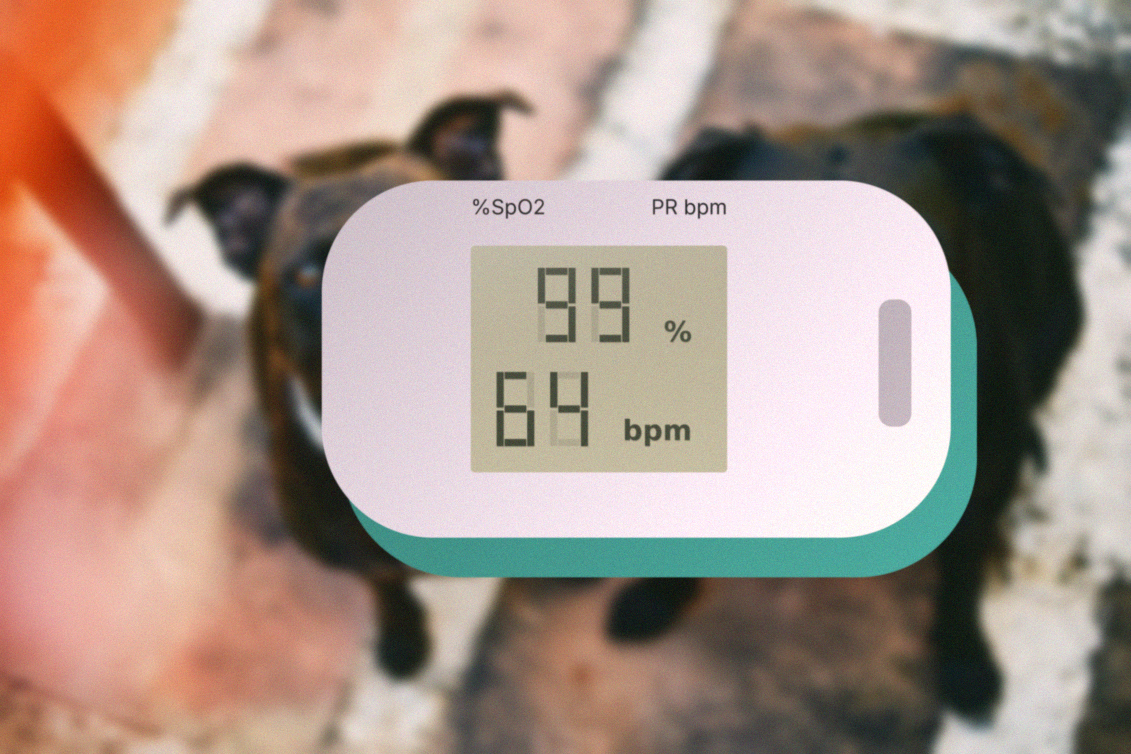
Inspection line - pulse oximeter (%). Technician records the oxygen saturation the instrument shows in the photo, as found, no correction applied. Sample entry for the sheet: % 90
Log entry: % 99
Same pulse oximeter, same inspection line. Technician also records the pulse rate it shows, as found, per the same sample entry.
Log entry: bpm 64
